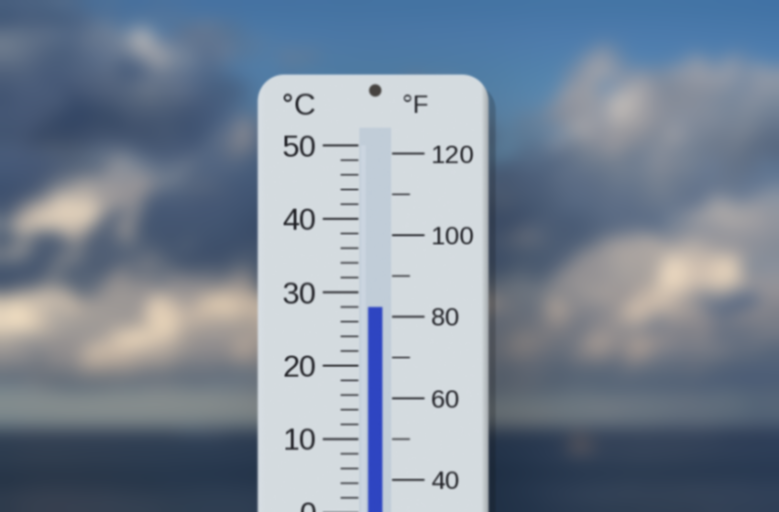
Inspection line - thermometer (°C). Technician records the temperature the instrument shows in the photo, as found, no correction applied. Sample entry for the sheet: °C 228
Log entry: °C 28
